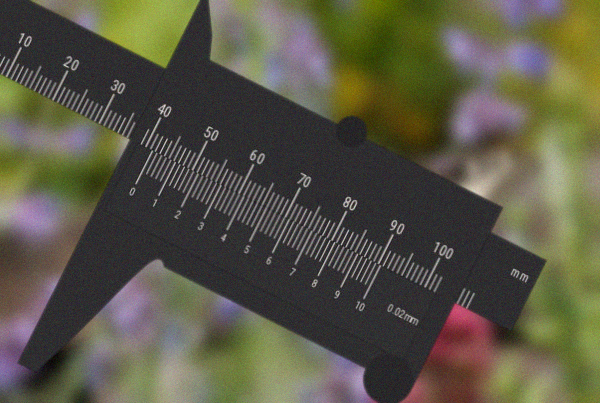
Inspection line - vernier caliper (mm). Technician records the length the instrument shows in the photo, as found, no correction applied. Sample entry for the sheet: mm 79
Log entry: mm 41.5
